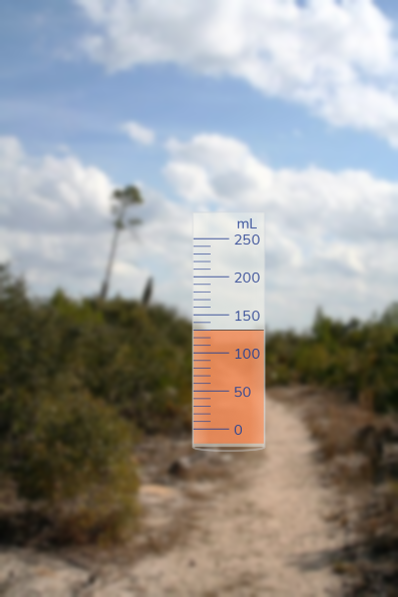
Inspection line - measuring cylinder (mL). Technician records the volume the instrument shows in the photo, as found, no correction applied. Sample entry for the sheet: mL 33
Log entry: mL 130
